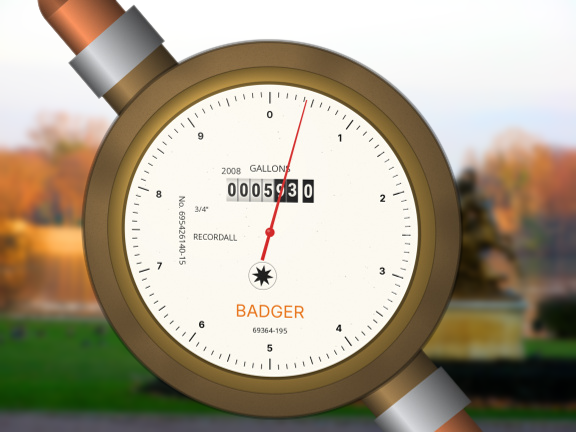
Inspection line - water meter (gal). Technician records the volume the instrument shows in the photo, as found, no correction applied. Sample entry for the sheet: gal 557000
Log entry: gal 5930.4
